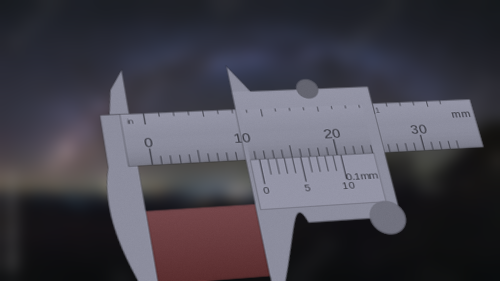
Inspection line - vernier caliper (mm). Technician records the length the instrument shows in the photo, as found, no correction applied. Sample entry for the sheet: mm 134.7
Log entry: mm 11.4
